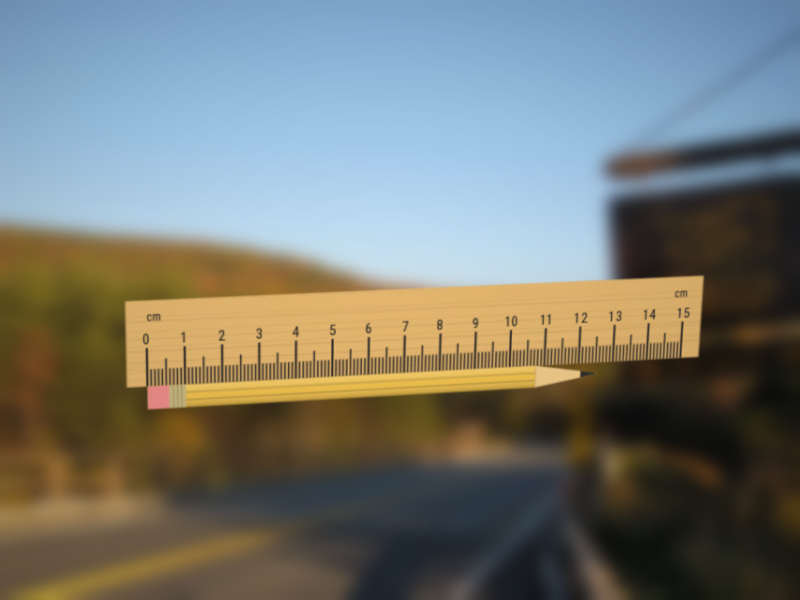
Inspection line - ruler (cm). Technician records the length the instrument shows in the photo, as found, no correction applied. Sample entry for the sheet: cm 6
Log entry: cm 12.5
